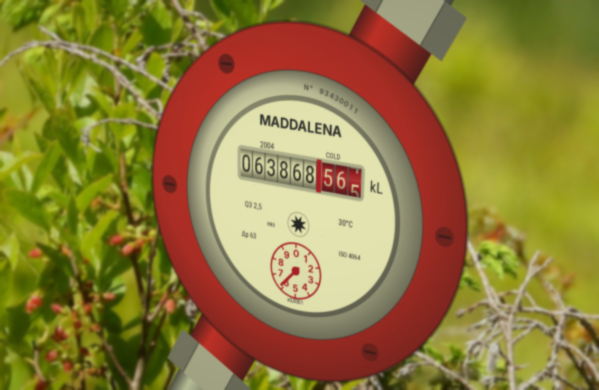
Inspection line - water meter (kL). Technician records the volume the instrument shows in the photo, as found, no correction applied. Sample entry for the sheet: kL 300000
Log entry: kL 63868.5646
